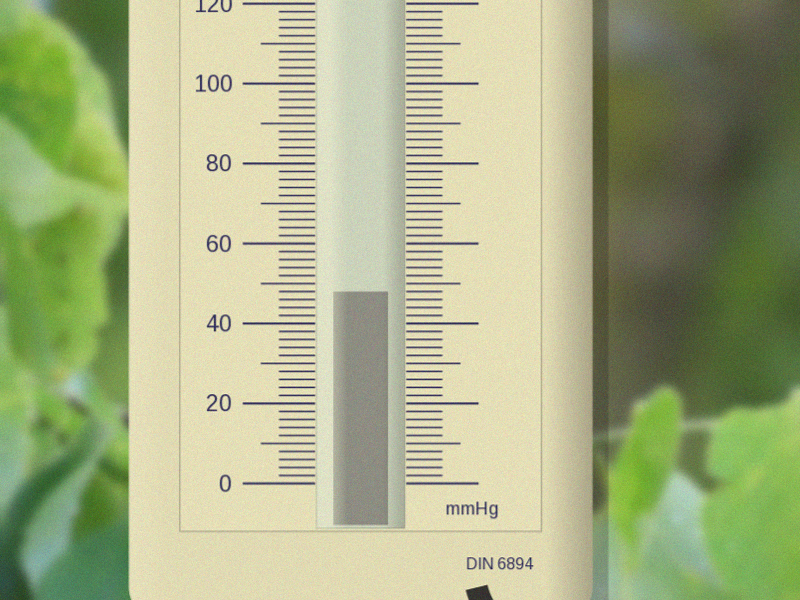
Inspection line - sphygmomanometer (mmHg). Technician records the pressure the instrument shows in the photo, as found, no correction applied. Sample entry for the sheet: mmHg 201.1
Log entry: mmHg 48
